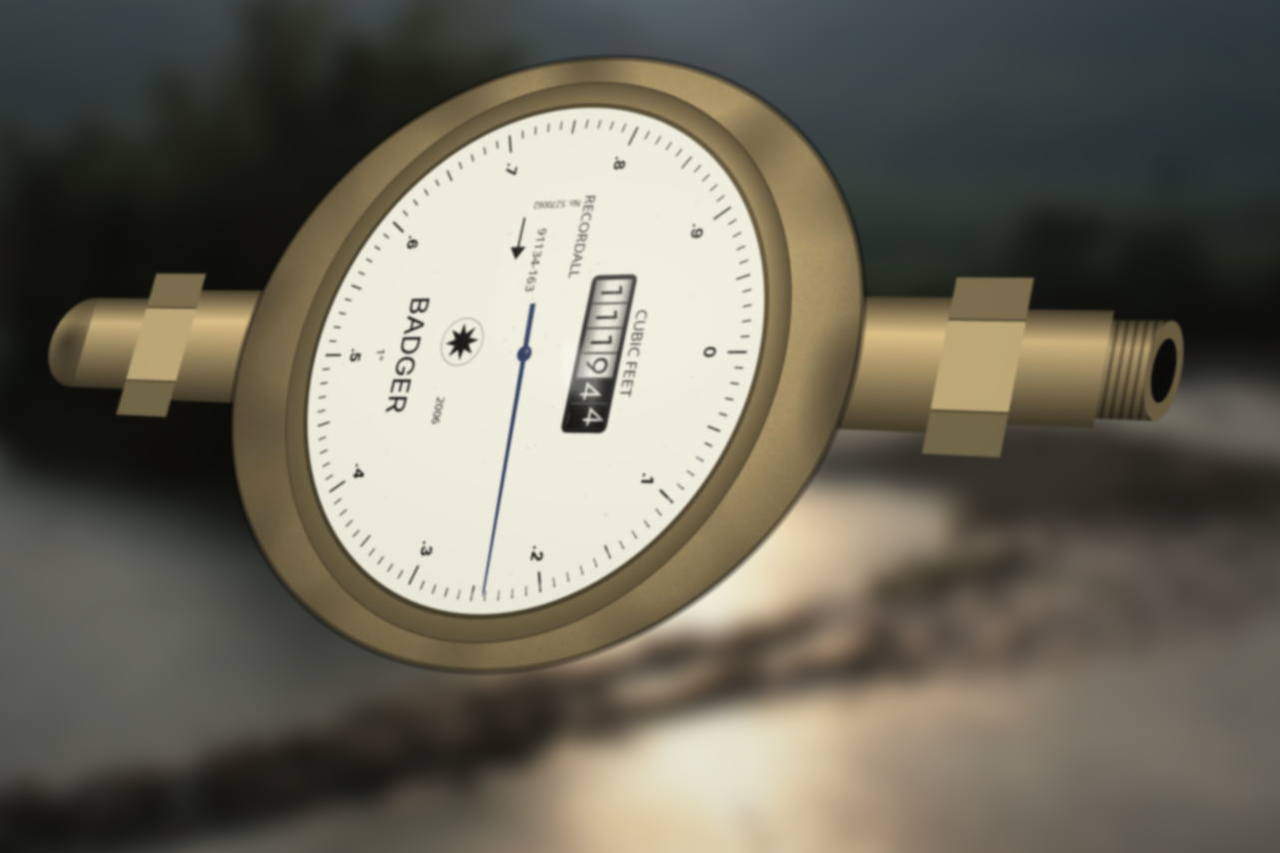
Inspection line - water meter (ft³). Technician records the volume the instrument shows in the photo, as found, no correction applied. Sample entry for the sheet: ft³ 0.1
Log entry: ft³ 111944.24
